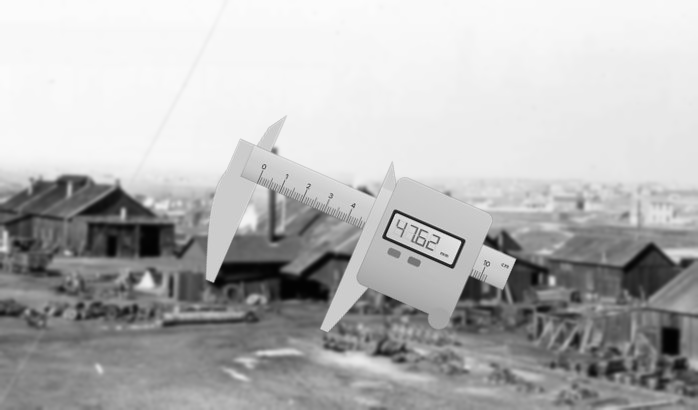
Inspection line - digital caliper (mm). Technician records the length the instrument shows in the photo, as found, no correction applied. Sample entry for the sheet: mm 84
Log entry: mm 47.62
